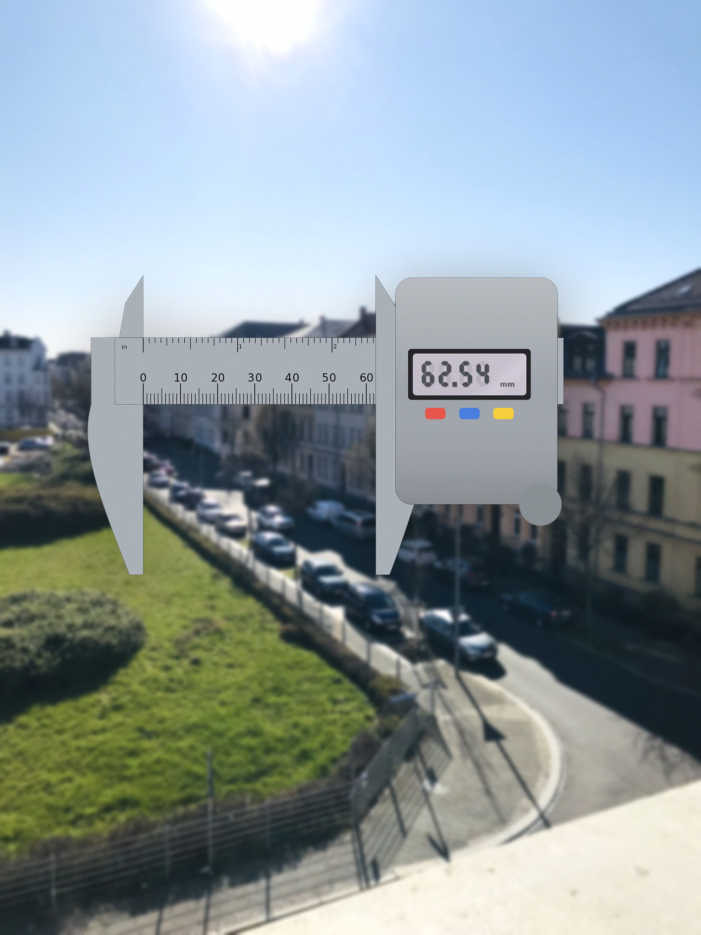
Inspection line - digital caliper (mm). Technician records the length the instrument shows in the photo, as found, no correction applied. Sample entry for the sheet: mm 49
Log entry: mm 62.54
